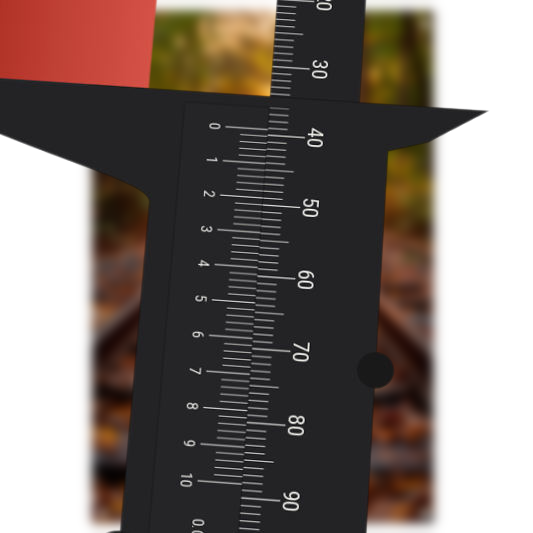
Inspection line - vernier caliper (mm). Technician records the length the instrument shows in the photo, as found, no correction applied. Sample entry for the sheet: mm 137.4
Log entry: mm 39.2
